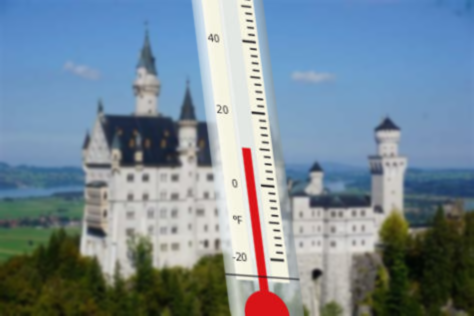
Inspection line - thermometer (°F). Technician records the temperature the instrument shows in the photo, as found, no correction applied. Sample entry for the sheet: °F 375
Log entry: °F 10
